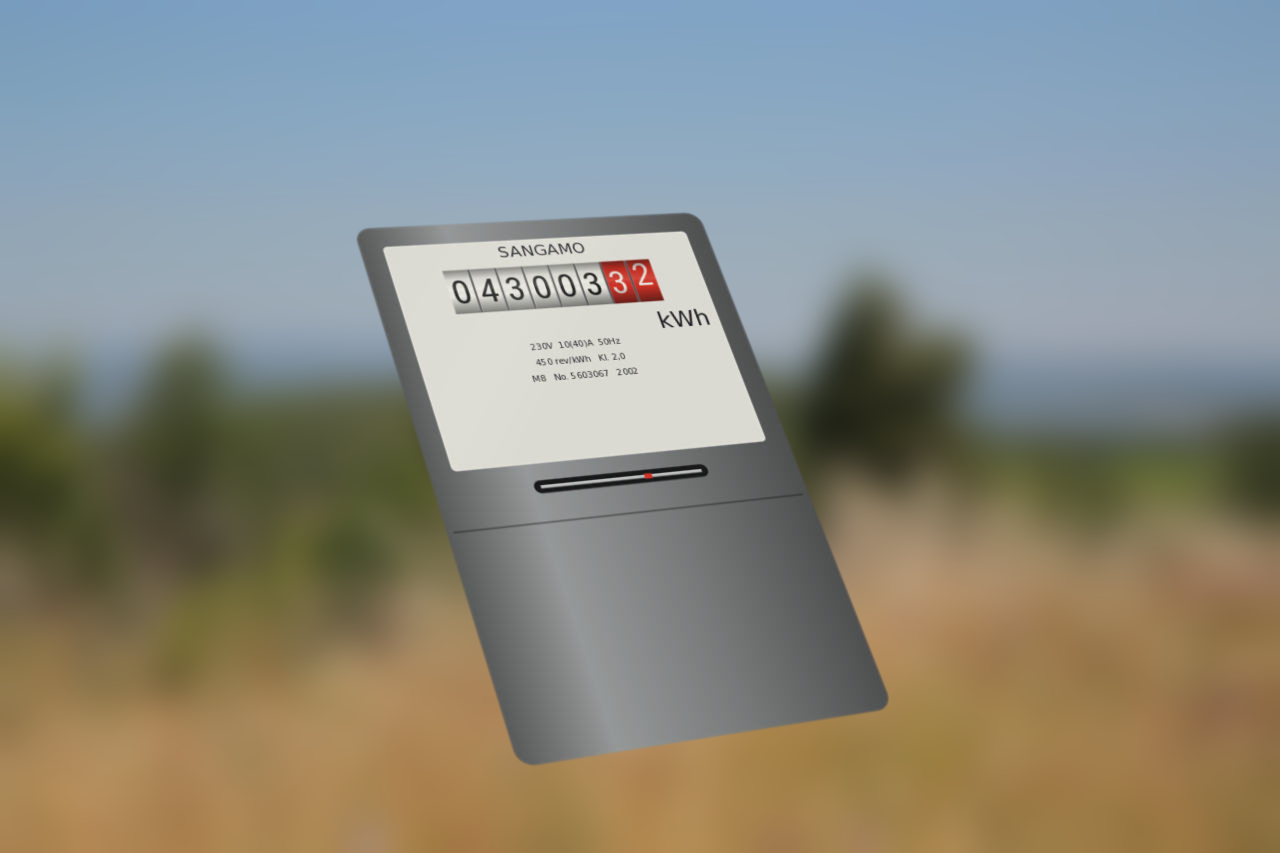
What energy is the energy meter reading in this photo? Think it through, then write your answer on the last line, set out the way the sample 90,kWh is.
43003.32,kWh
